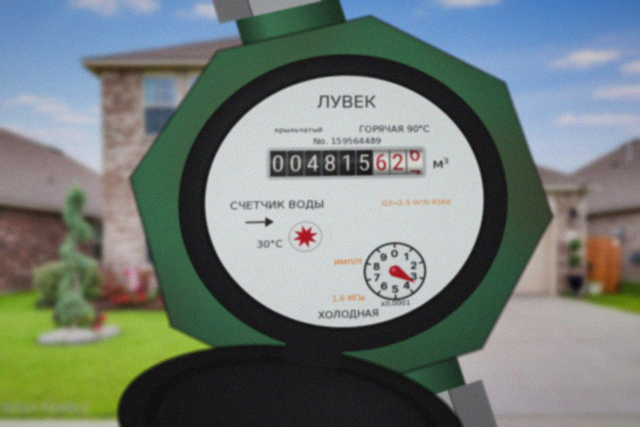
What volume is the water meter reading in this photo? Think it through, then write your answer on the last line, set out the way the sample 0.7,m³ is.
4815.6263,m³
